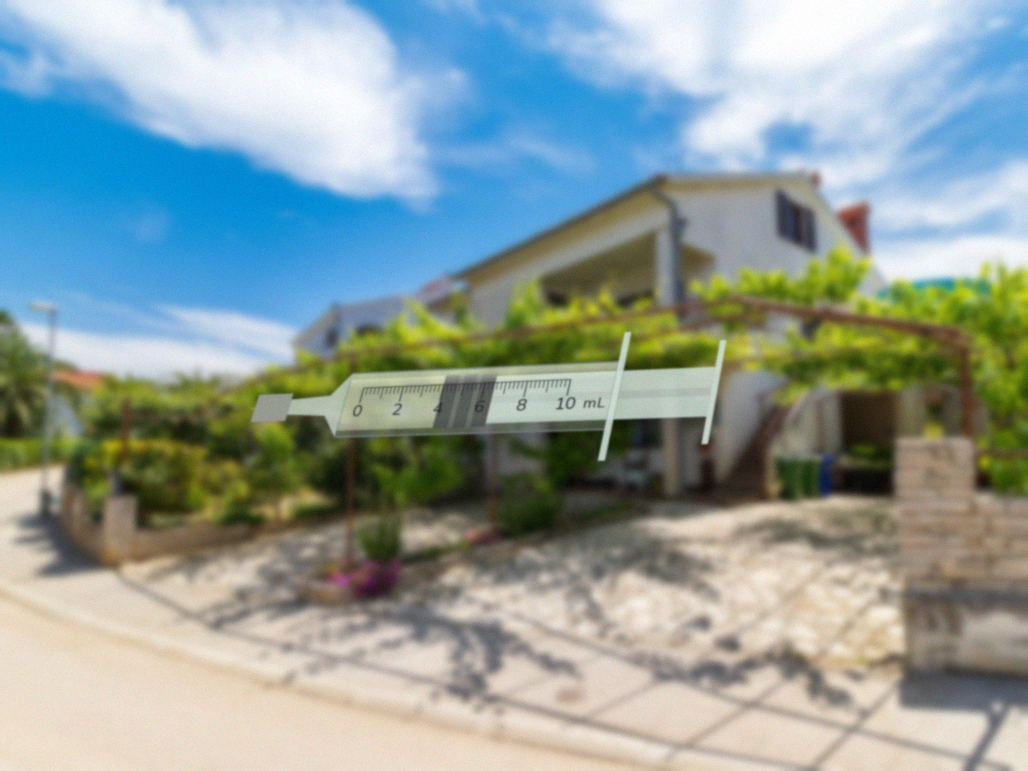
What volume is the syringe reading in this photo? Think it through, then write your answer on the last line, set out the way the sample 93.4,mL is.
4,mL
